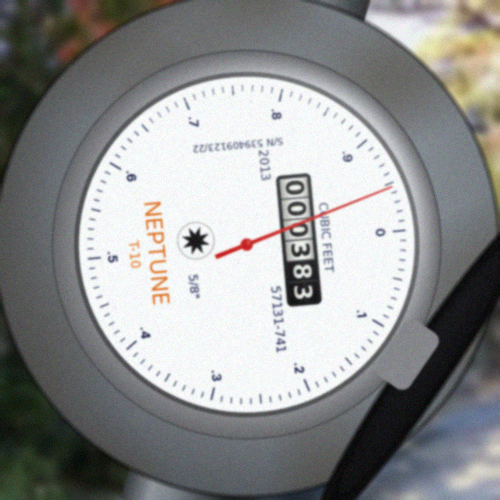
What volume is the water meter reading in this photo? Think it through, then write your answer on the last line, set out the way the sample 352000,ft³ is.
382.95,ft³
